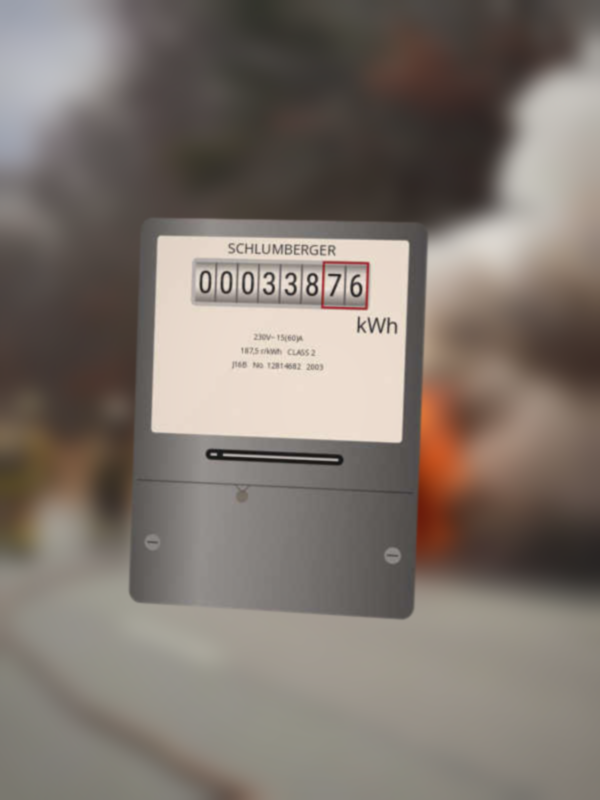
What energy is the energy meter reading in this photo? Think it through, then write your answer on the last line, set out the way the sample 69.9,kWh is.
338.76,kWh
